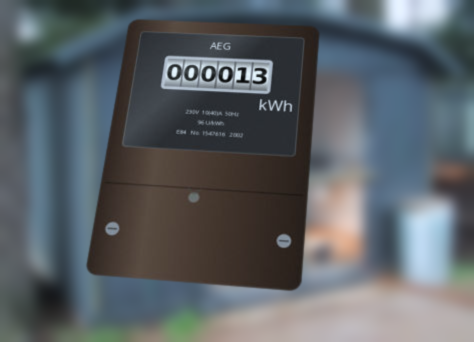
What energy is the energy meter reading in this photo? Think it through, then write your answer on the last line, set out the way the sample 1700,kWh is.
13,kWh
